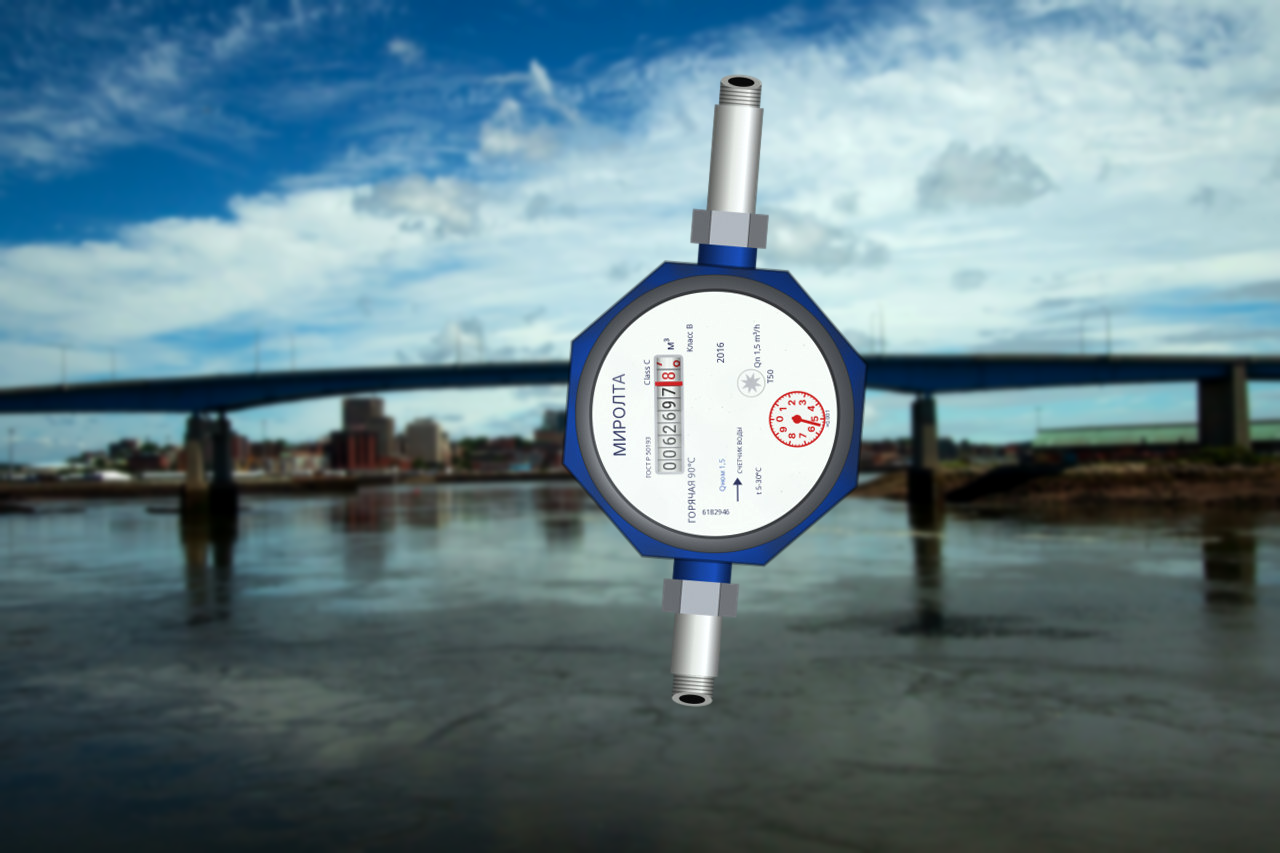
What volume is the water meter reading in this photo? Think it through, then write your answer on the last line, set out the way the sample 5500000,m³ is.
62697.875,m³
